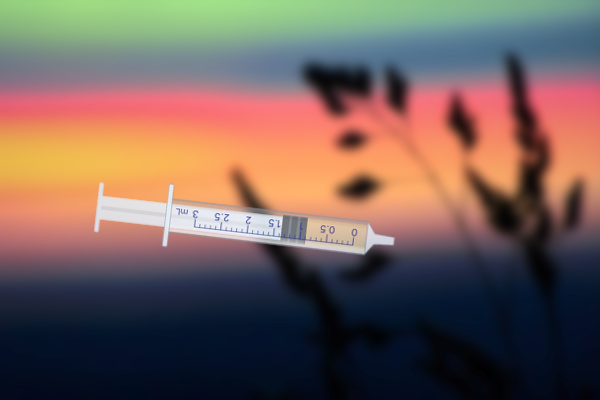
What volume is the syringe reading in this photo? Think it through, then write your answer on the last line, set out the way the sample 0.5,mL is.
0.9,mL
